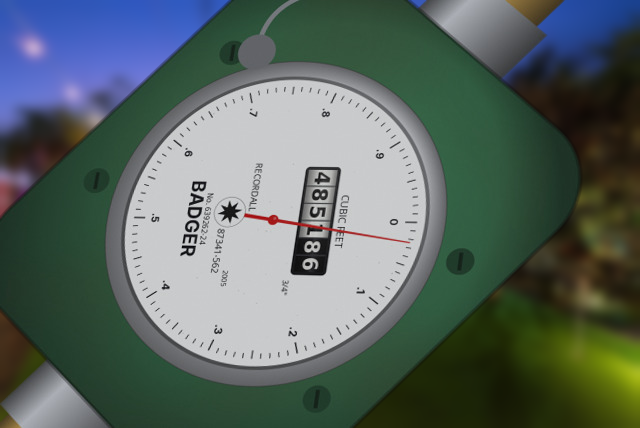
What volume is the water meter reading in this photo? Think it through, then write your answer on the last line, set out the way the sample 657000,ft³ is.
485186.02,ft³
